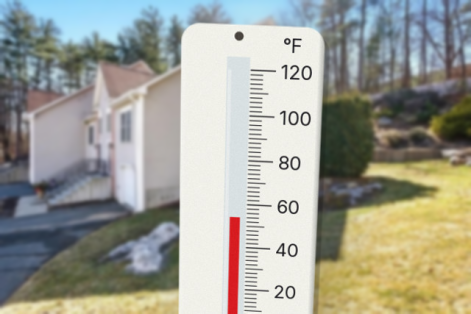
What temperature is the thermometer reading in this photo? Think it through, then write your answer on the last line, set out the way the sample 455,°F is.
54,°F
